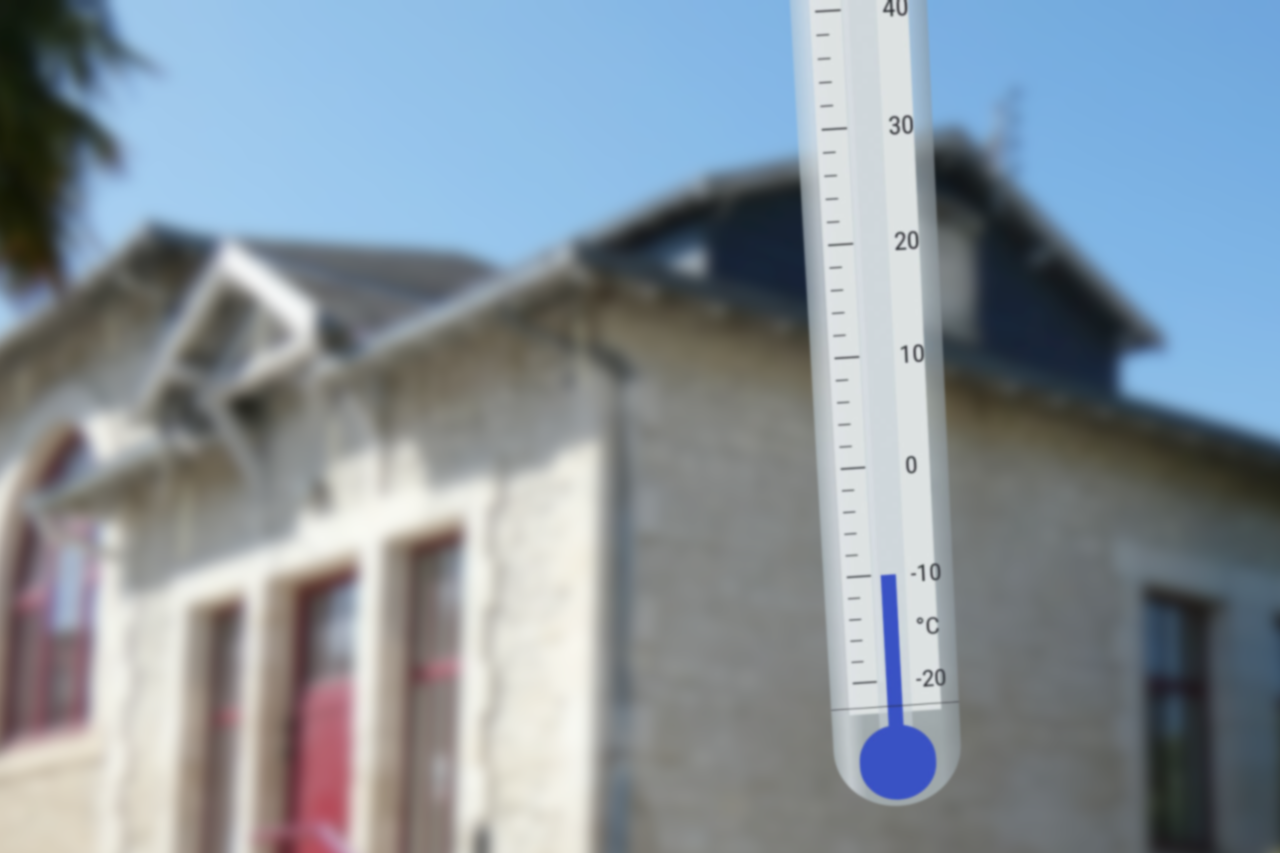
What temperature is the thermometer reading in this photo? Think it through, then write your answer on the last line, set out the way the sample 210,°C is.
-10,°C
